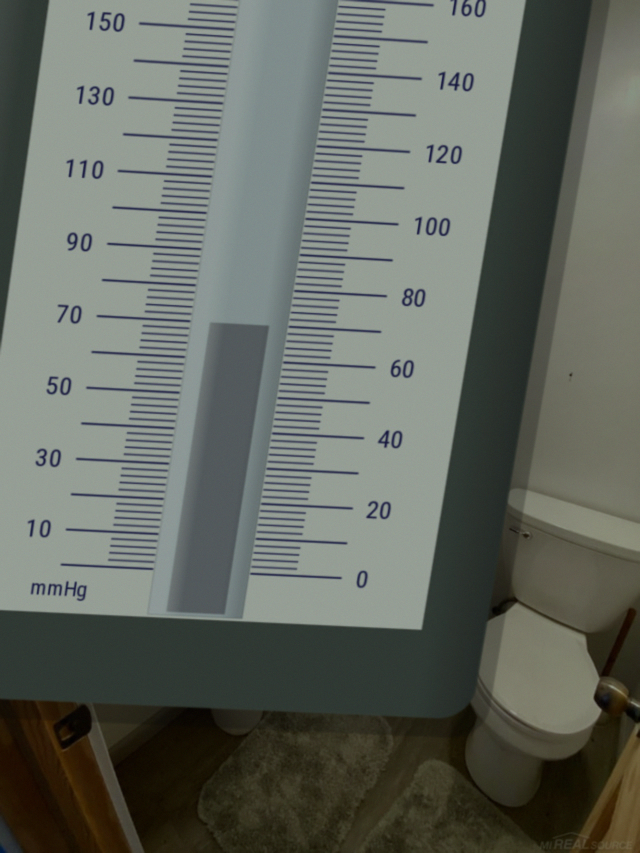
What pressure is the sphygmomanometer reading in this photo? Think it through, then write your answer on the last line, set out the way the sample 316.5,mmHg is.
70,mmHg
